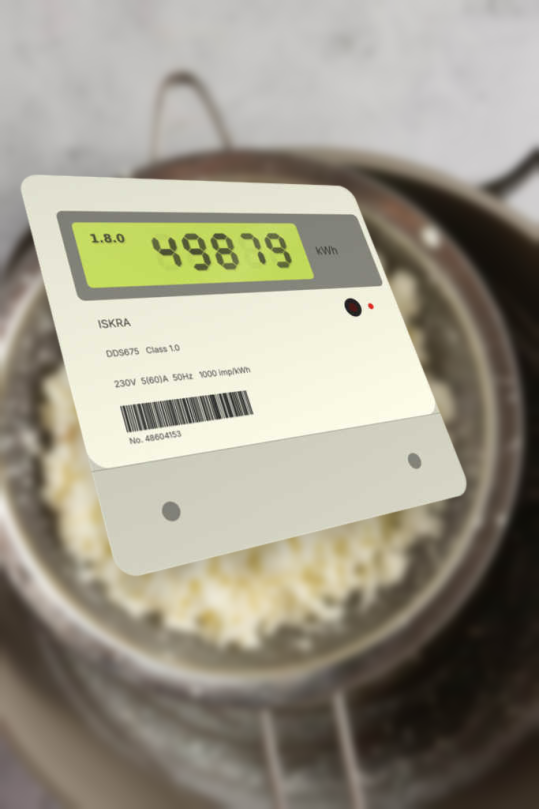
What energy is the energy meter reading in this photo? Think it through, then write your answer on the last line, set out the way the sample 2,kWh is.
49879,kWh
